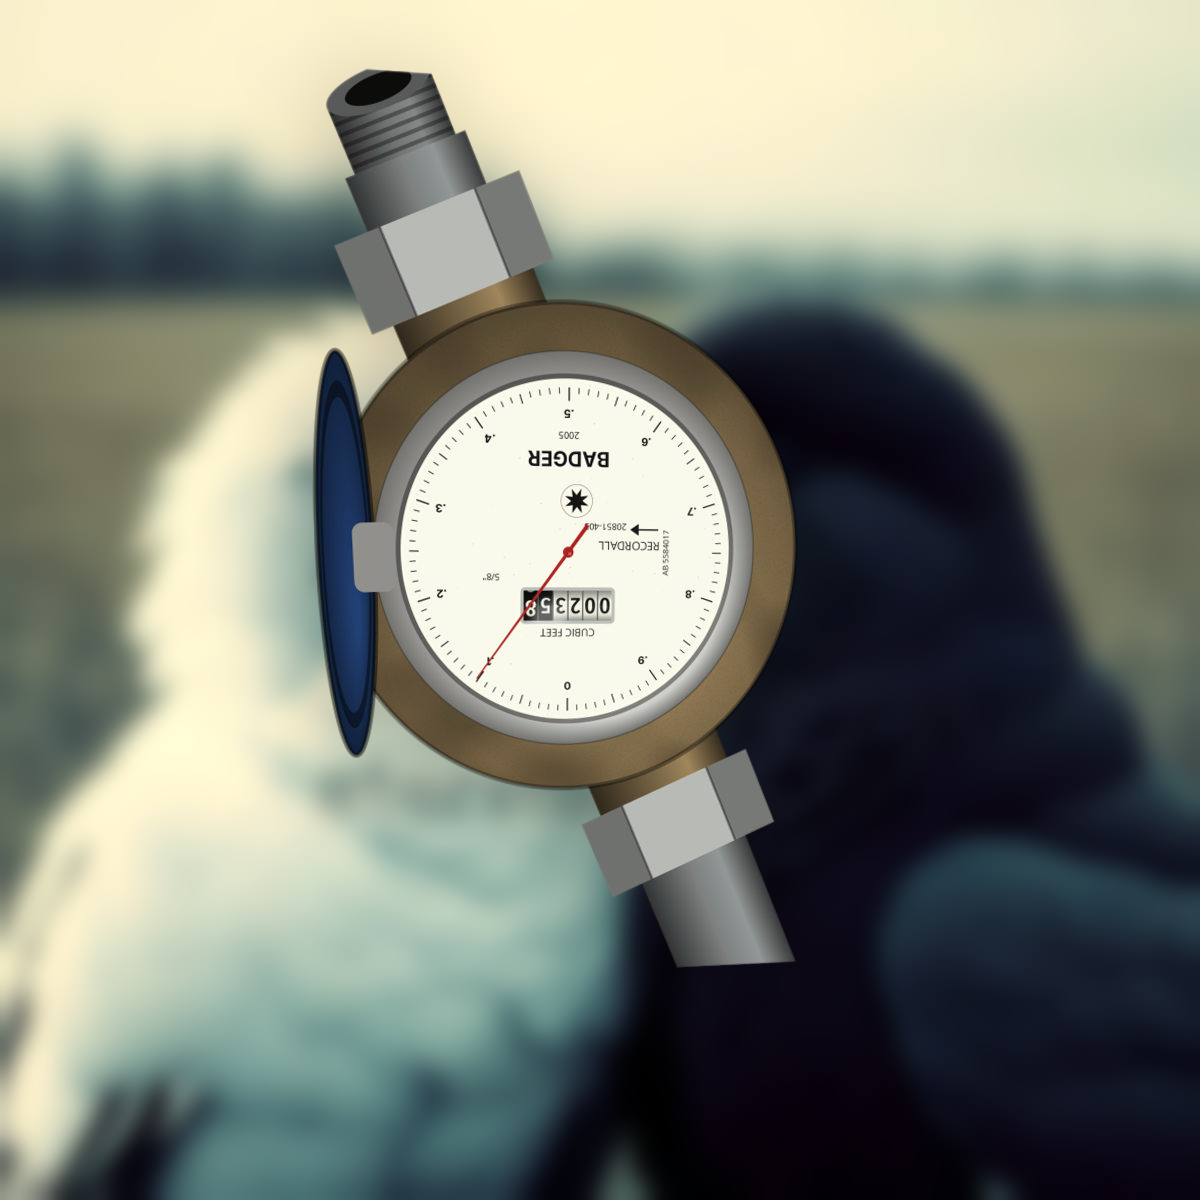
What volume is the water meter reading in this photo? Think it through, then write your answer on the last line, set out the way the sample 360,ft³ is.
2358.10,ft³
